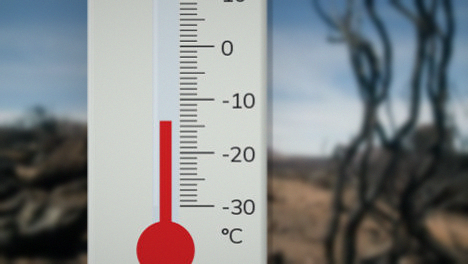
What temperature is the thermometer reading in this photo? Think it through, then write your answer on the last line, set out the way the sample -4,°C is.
-14,°C
